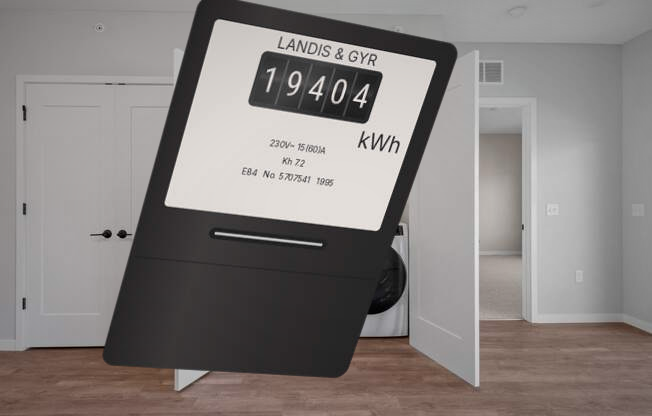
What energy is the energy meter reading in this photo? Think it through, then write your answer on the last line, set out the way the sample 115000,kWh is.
19404,kWh
